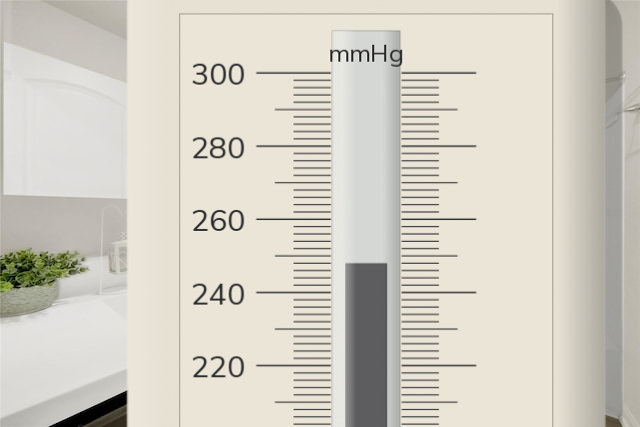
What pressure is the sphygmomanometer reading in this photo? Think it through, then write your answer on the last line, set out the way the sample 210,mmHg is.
248,mmHg
